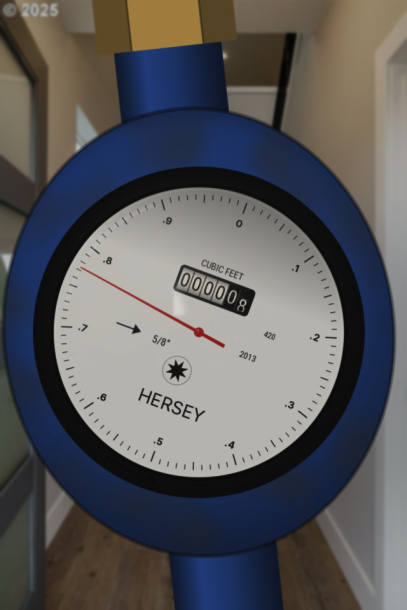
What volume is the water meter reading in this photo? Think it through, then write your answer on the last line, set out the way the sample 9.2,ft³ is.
7.77,ft³
